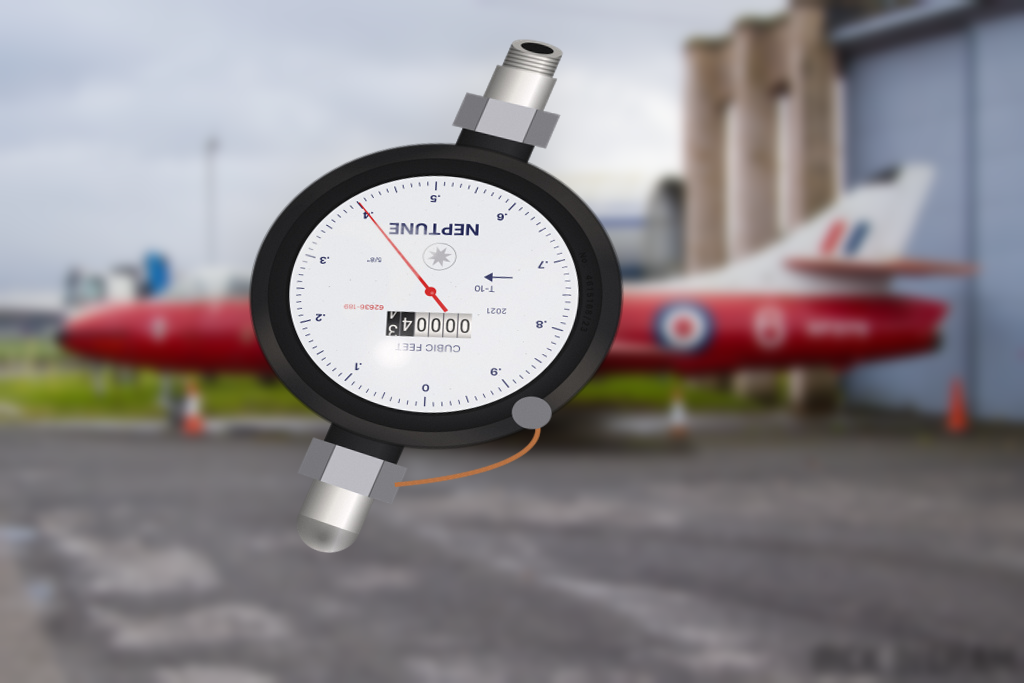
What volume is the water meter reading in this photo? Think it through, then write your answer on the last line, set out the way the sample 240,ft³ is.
43.40,ft³
